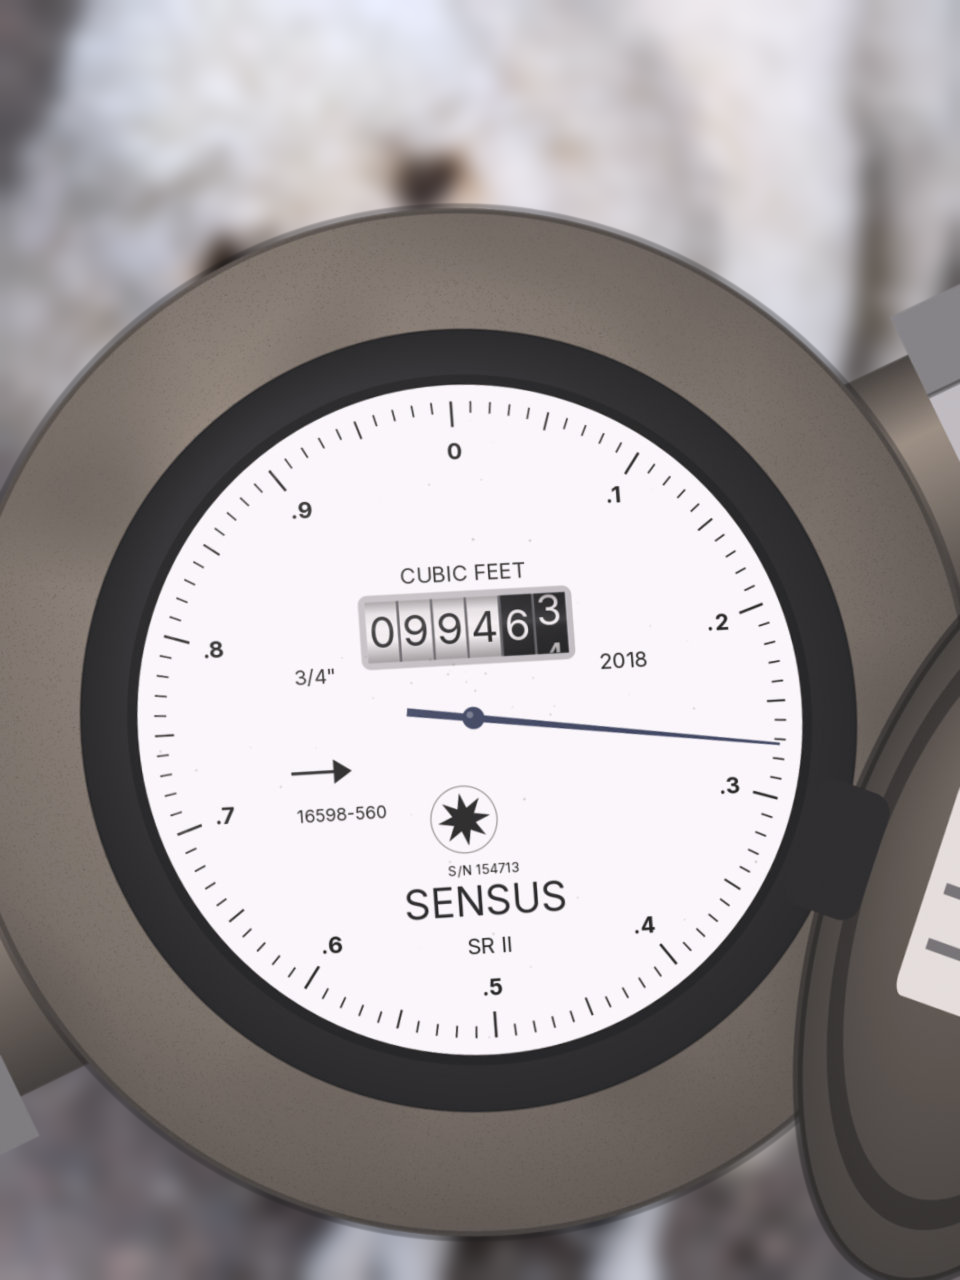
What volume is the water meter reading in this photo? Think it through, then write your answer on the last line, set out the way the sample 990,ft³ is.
99463.27,ft³
